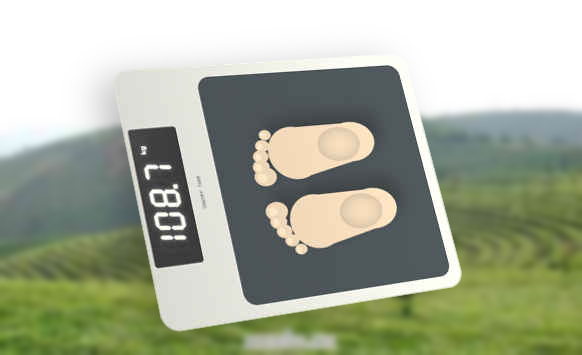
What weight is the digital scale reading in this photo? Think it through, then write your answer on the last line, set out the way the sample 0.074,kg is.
108.7,kg
